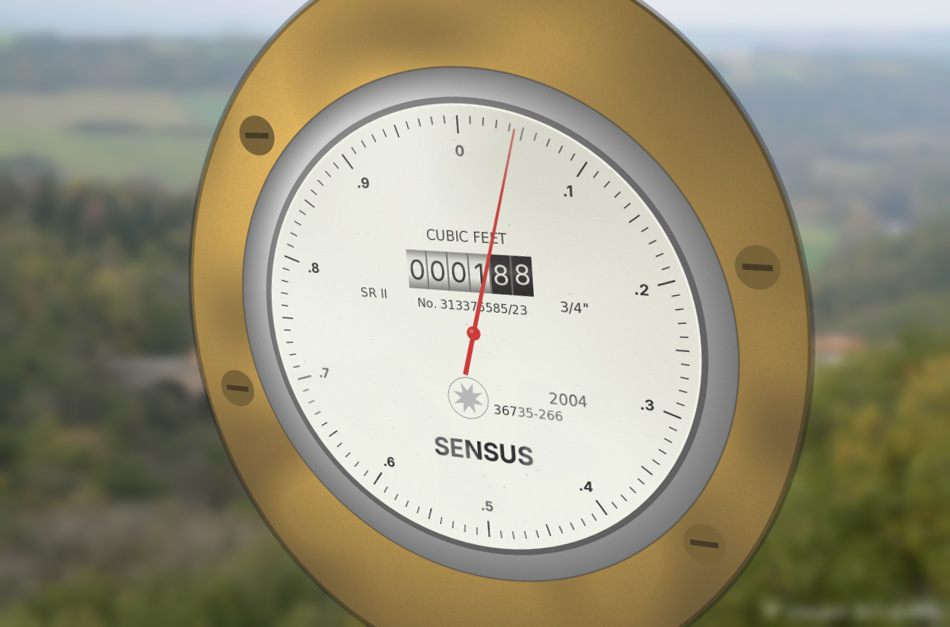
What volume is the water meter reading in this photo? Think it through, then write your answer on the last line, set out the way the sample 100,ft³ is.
188.04,ft³
